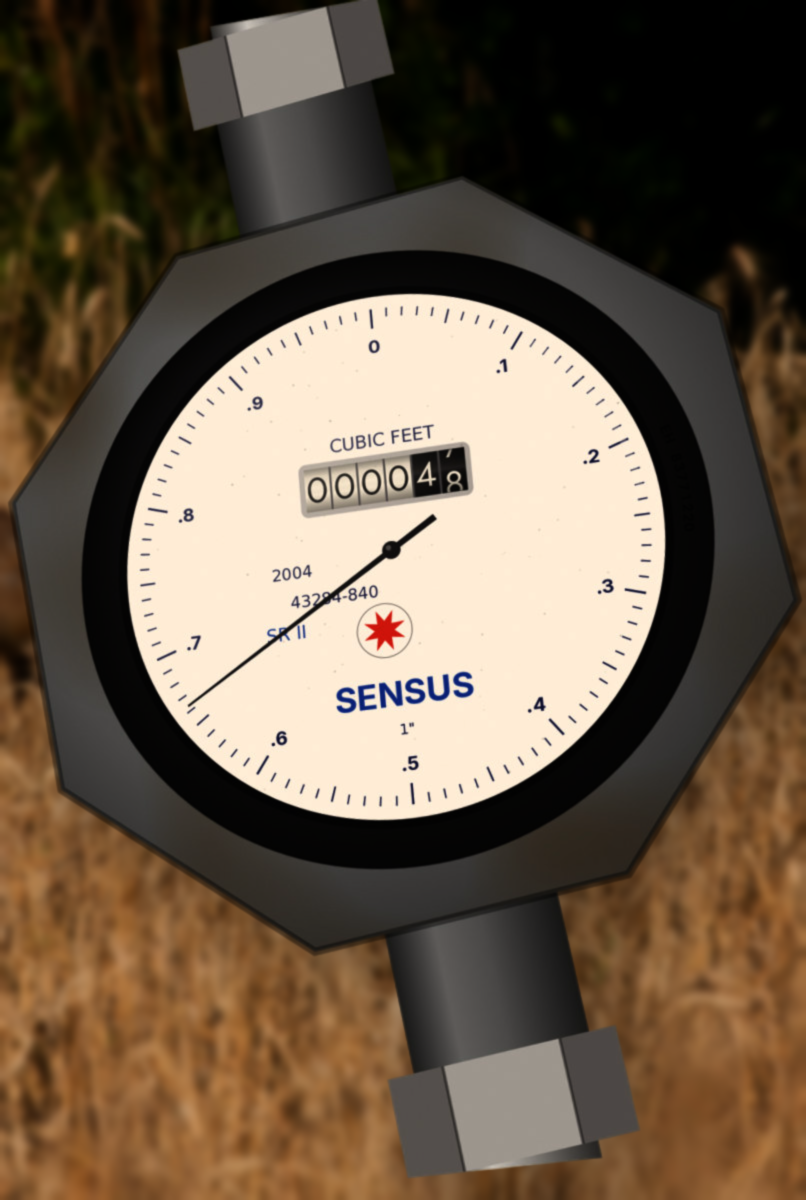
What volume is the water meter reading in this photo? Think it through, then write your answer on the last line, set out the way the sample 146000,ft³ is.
47.66,ft³
